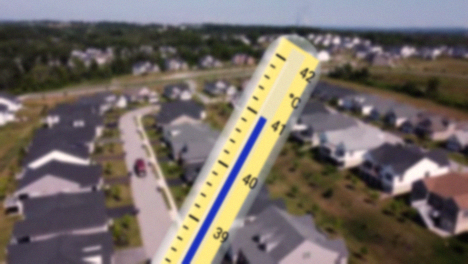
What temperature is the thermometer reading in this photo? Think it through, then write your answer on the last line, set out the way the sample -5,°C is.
41,°C
